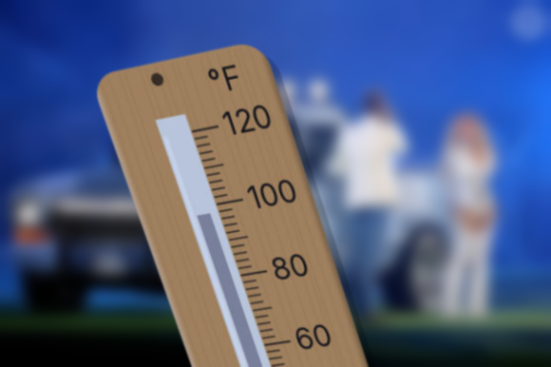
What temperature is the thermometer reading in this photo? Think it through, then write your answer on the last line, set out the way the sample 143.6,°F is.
98,°F
